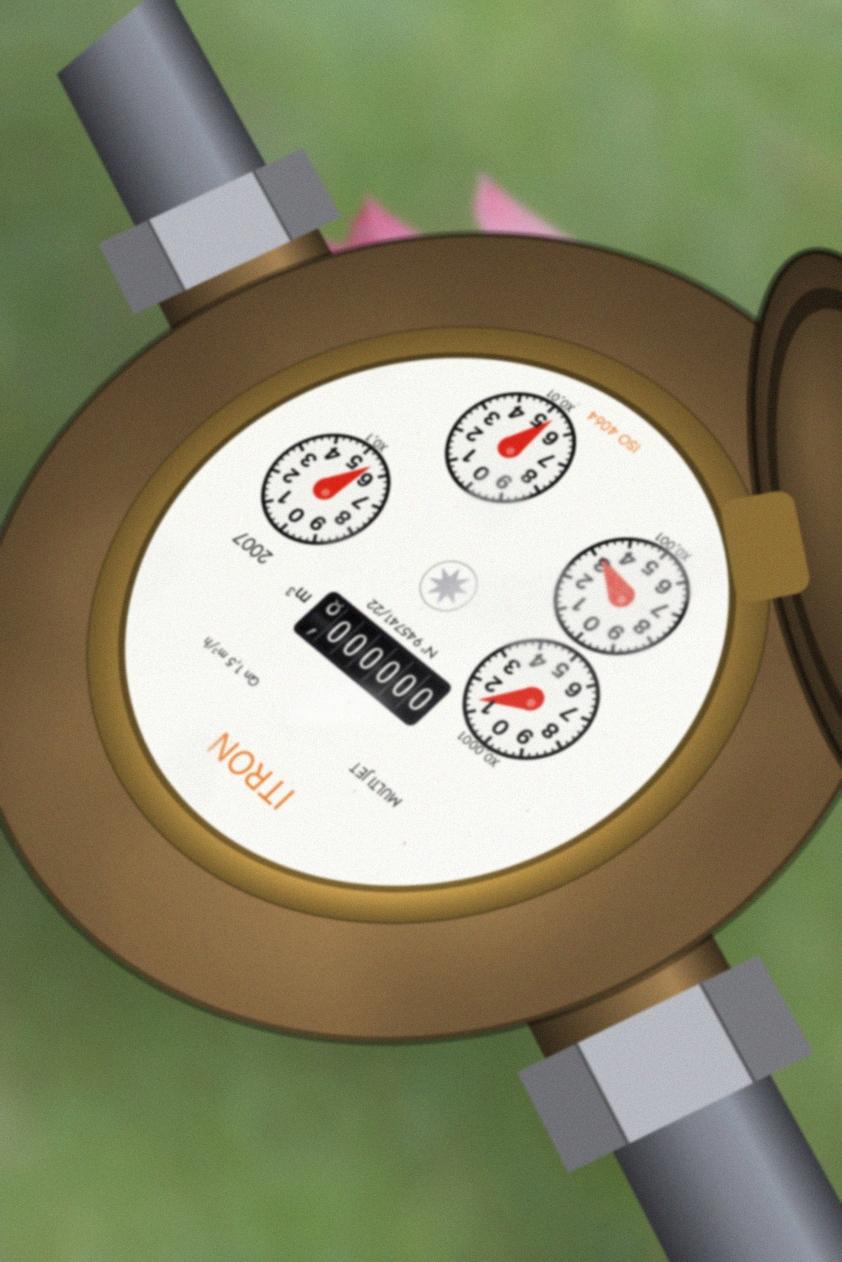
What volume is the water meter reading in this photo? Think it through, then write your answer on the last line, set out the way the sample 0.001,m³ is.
7.5531,m³
